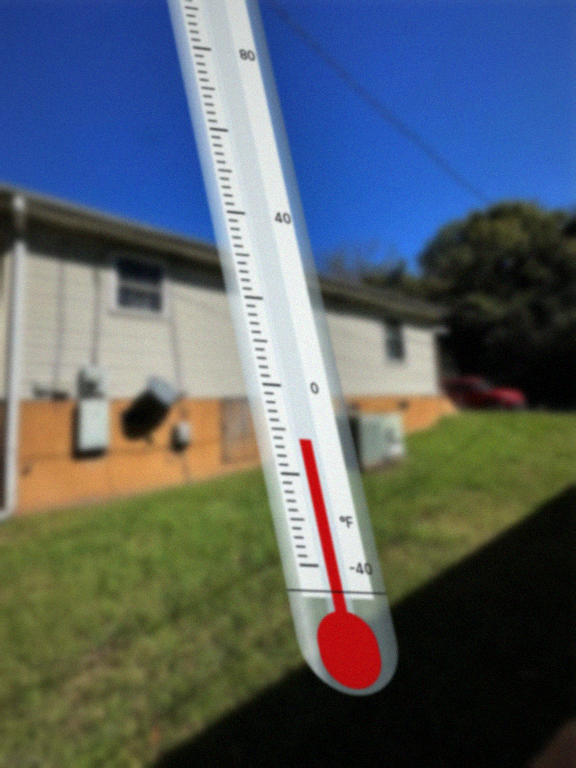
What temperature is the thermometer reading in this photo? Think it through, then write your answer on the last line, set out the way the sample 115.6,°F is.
-12,°F
